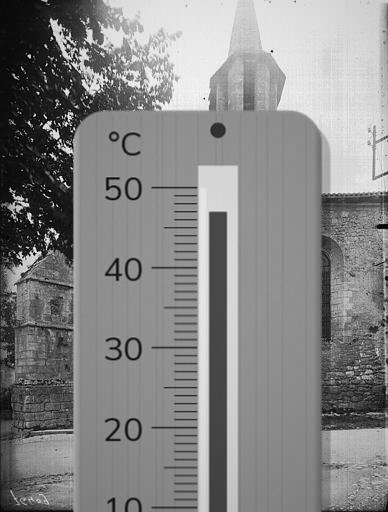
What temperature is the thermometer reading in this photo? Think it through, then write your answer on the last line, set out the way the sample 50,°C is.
47,°C
